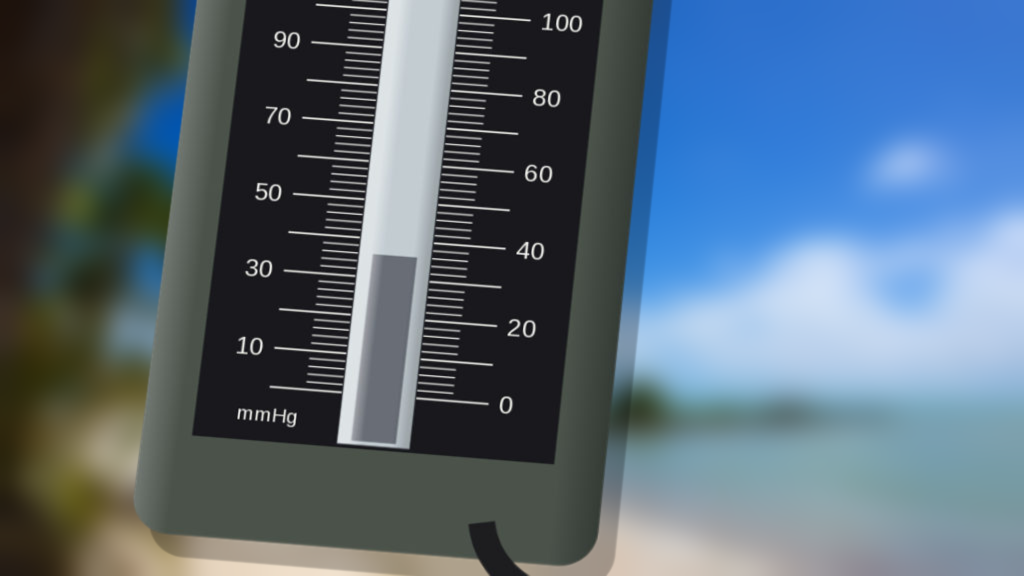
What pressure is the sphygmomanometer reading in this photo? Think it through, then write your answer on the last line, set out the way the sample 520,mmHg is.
36,mmHg
